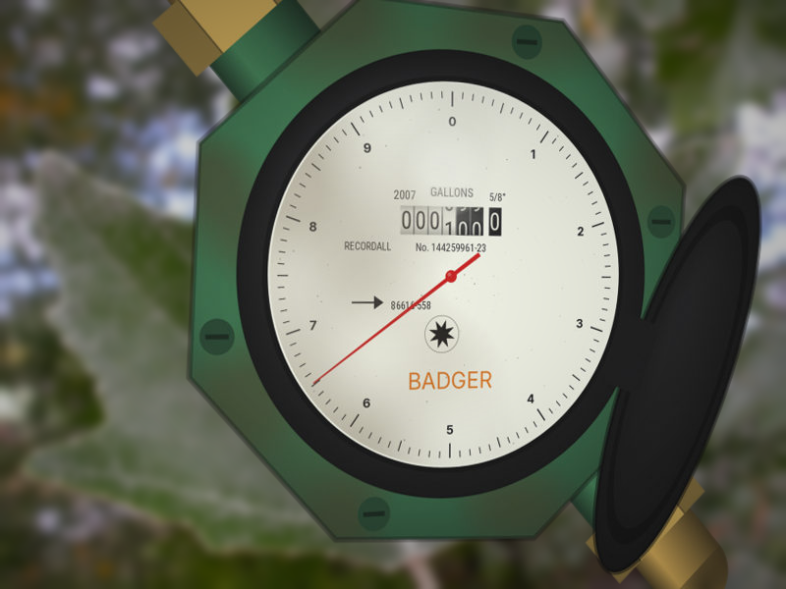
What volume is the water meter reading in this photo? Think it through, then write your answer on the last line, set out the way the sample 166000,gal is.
996.5,gal
